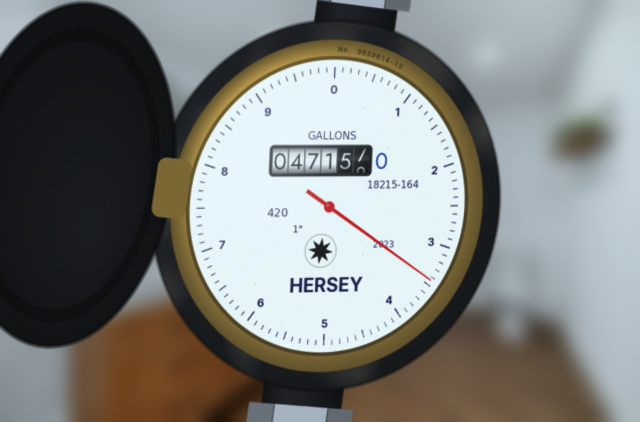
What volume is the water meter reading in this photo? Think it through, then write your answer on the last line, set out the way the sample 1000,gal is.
471573.4,gal
